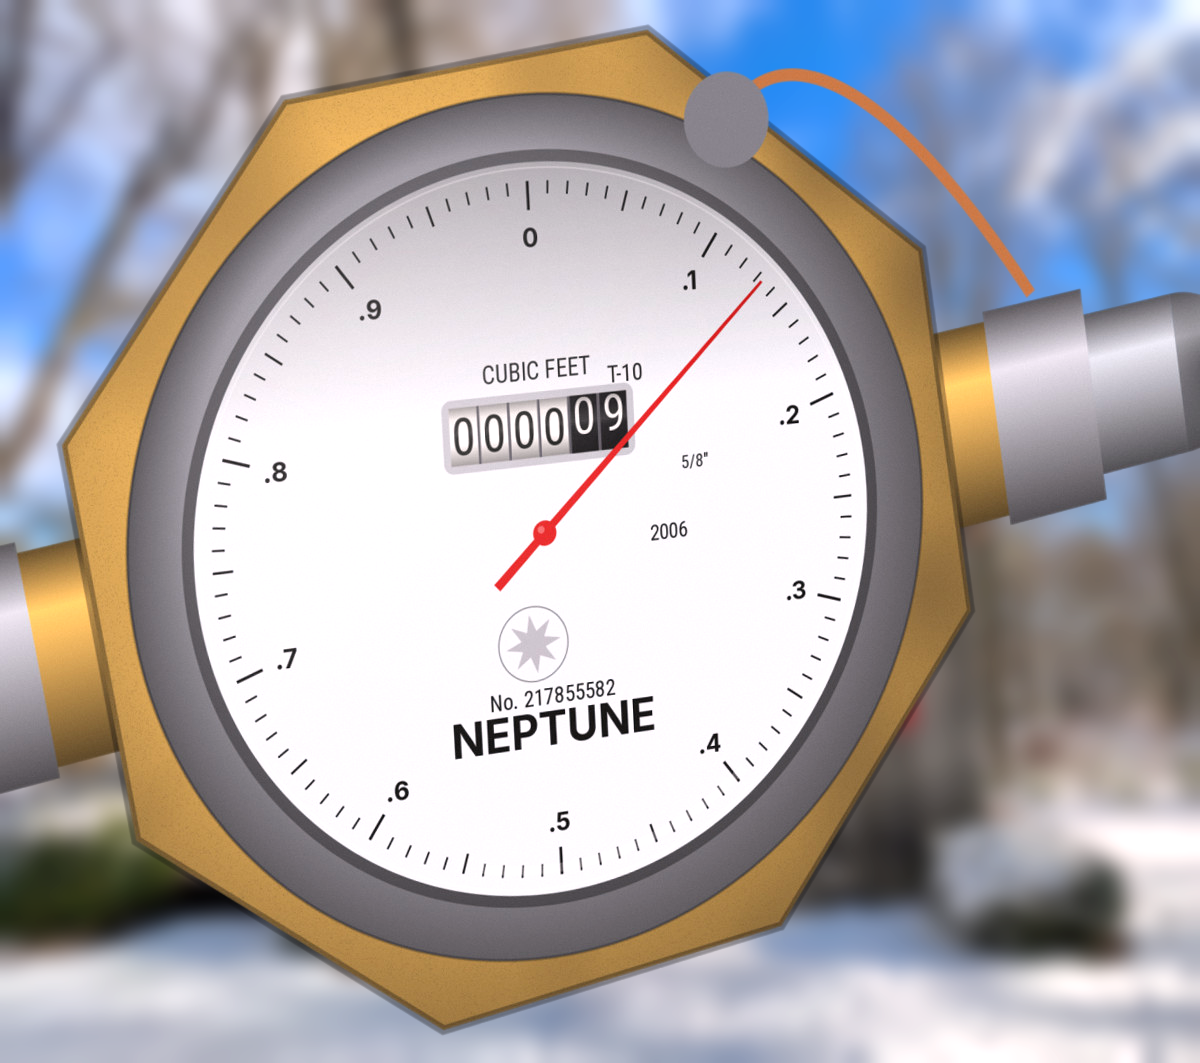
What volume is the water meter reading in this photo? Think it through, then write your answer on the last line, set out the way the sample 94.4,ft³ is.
9.13,ft³
